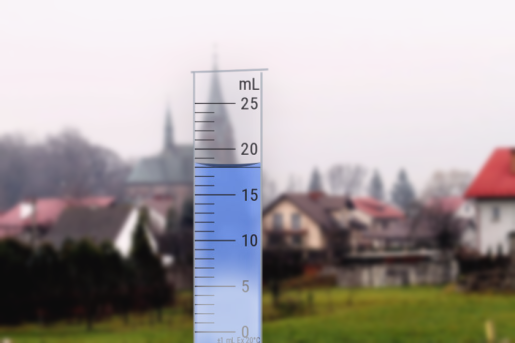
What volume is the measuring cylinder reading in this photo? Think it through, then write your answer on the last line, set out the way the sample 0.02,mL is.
18,mL
